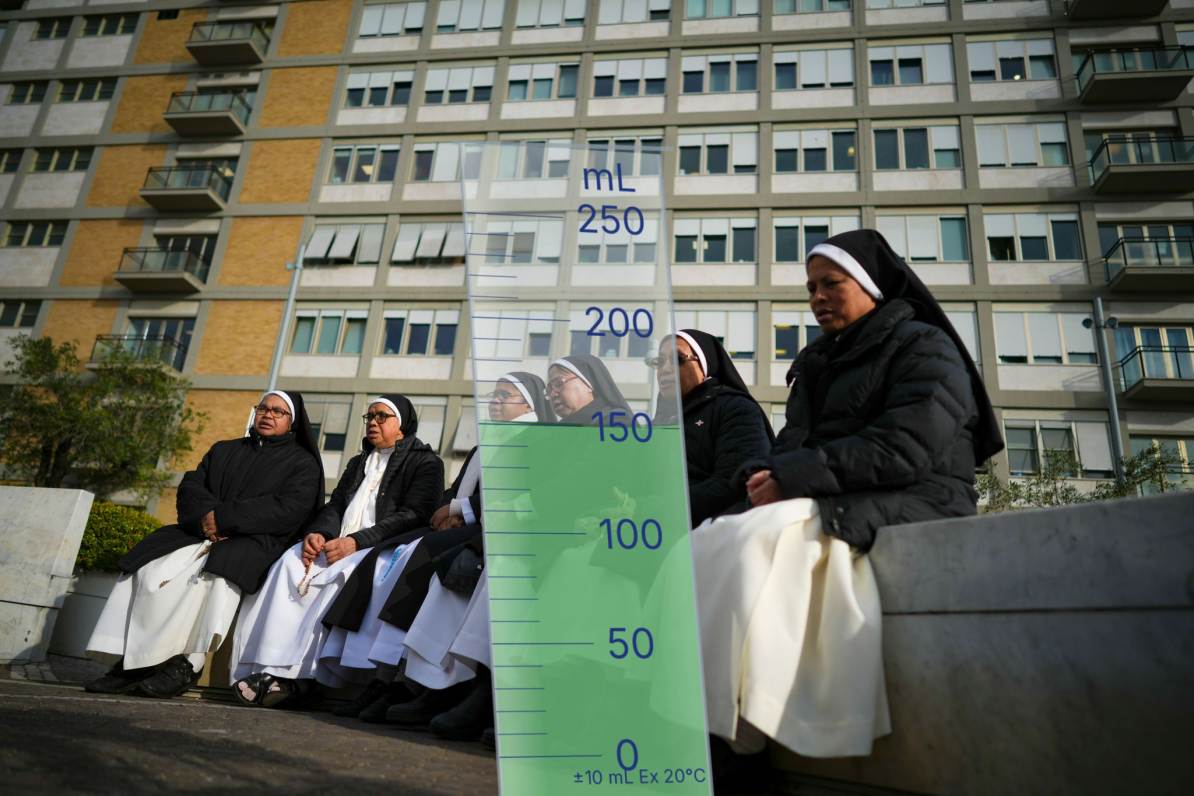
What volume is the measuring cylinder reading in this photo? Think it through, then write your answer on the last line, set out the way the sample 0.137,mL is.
150,mL
